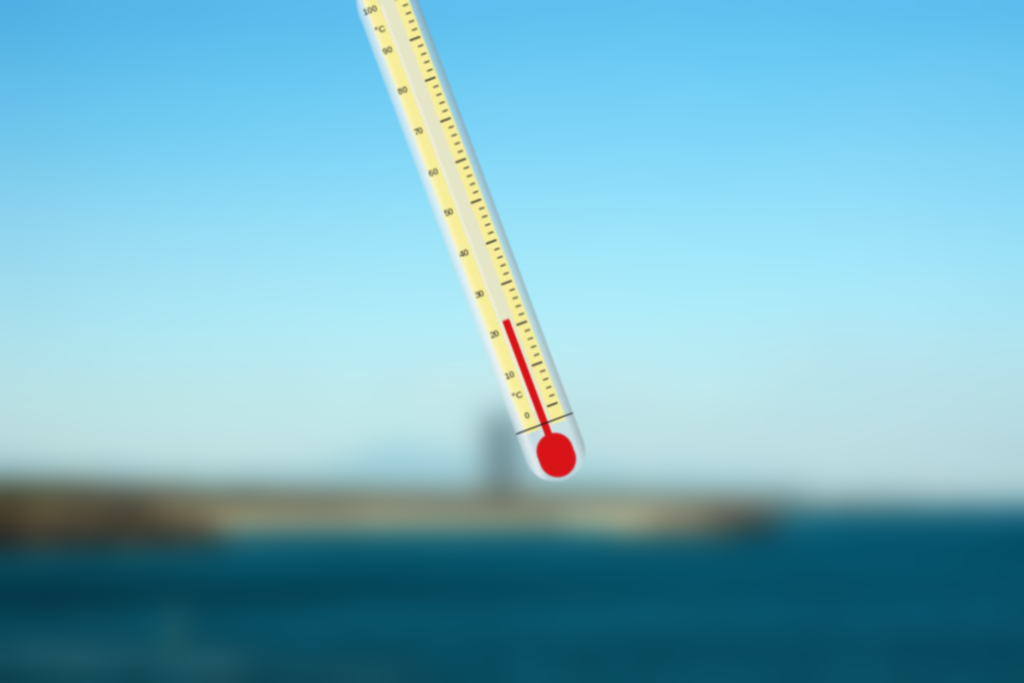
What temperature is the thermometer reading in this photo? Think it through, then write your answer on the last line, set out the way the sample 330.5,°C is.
22,°C
